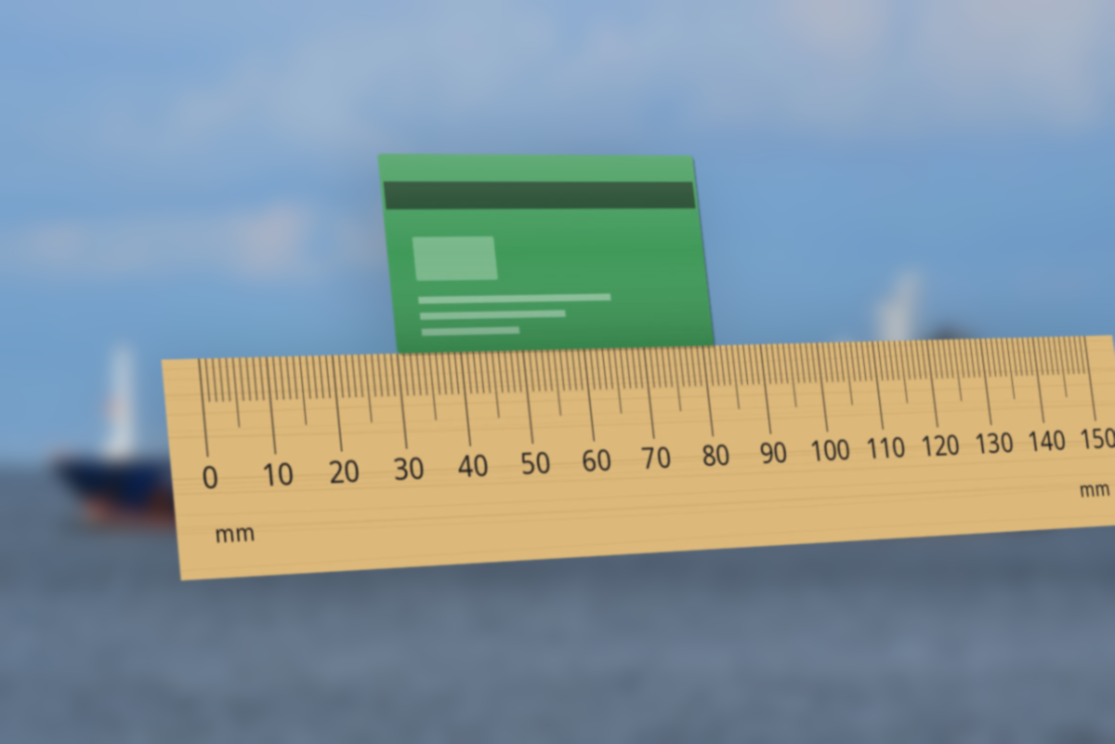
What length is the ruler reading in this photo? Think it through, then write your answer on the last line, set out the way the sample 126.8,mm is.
52,mm
